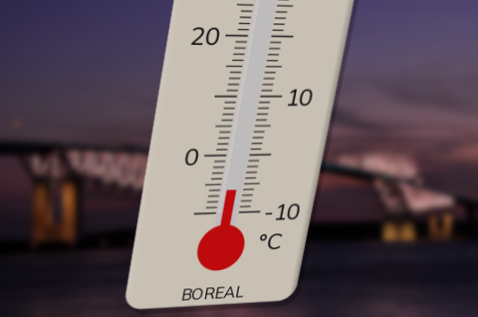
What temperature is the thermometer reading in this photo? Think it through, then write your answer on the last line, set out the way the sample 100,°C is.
-6,°C
